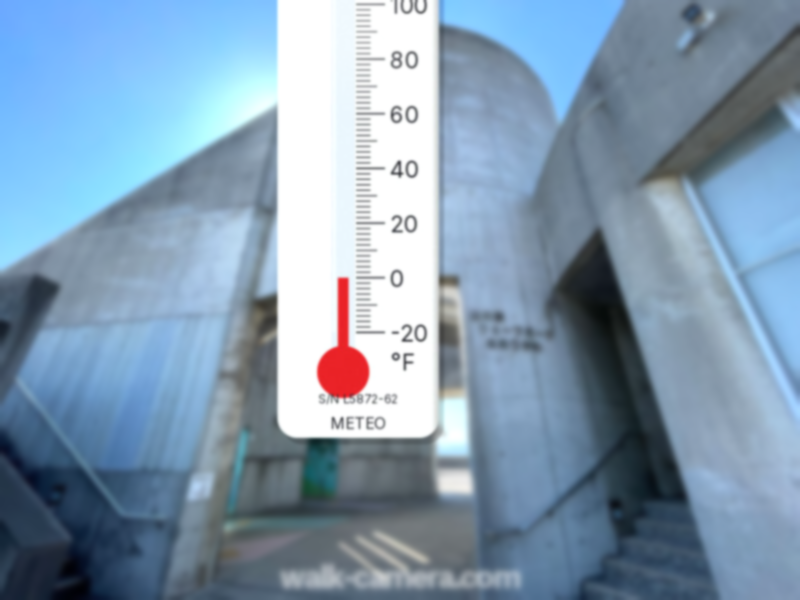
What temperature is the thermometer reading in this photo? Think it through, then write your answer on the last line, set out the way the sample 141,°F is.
0,°F
